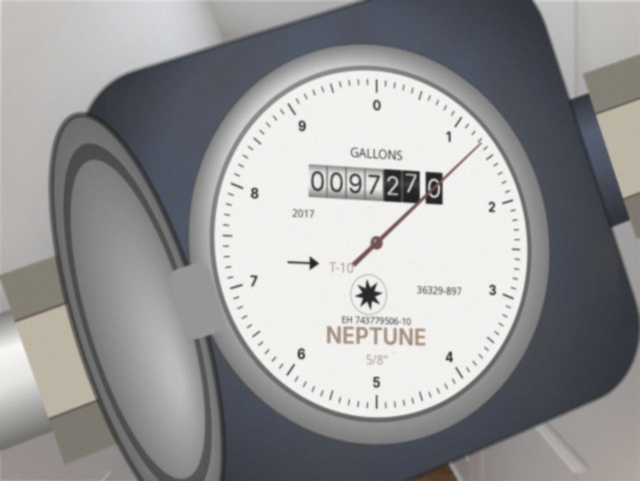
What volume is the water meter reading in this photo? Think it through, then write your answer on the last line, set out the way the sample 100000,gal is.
97271.3,gal
